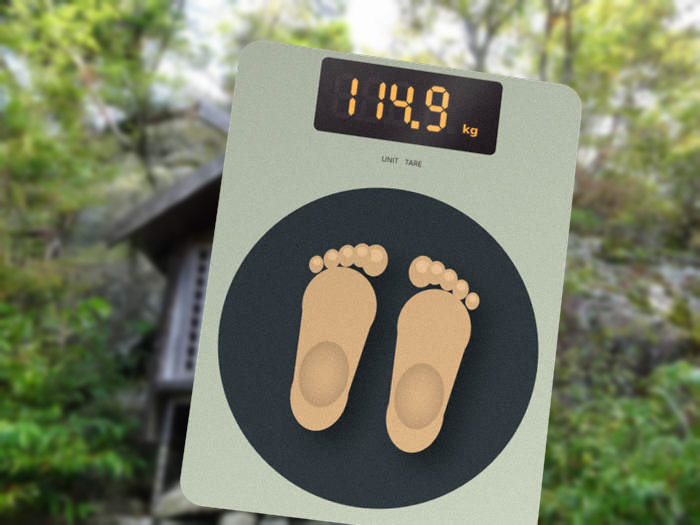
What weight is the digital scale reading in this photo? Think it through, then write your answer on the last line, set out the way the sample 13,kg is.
114.9,kg
